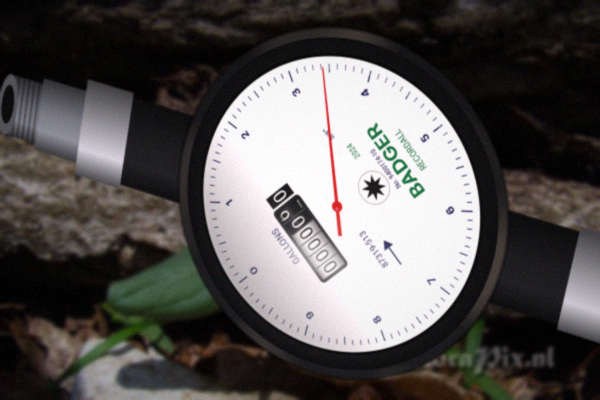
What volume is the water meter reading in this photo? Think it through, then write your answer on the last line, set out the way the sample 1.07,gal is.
63.4,gal
